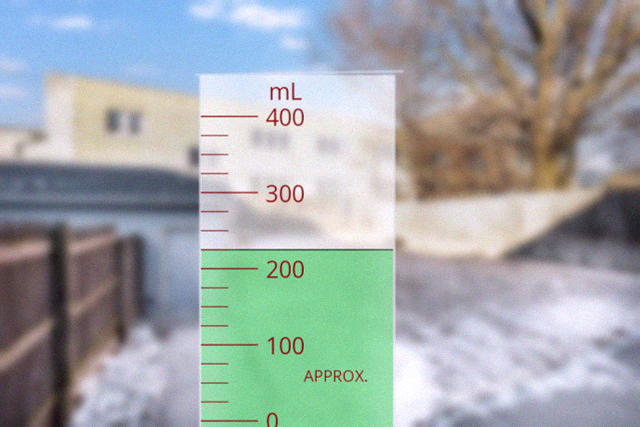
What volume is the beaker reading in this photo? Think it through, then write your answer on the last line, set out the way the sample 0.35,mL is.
225,mL
